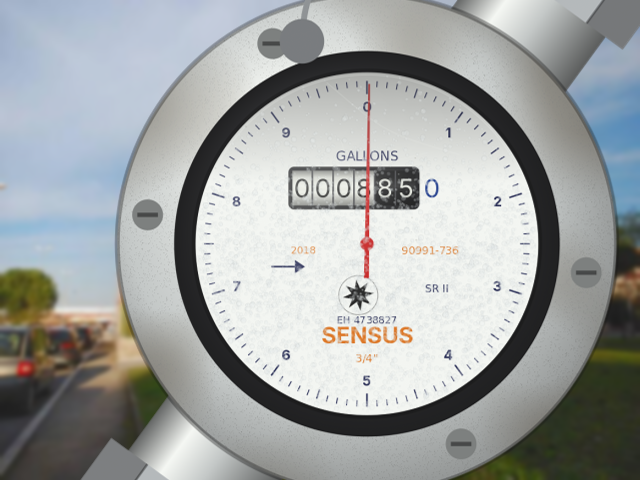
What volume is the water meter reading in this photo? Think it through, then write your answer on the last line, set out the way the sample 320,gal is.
8850.0,gal
